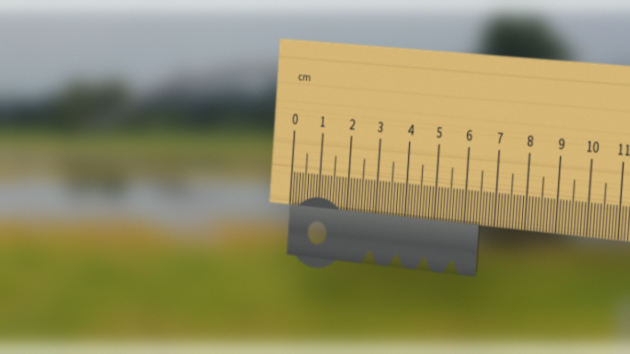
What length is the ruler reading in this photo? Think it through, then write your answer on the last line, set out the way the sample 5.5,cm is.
6.5,cm
